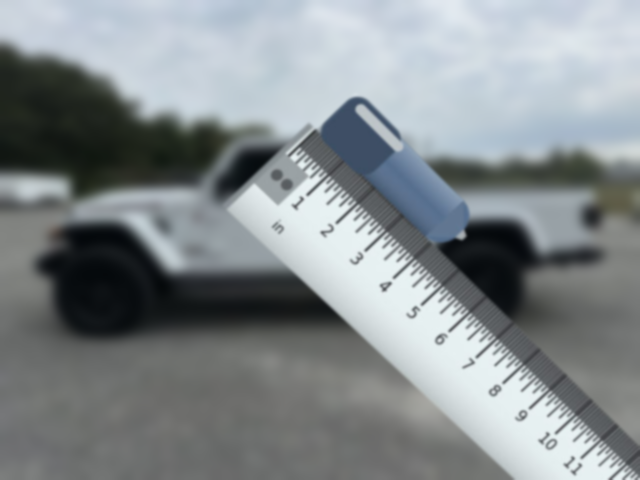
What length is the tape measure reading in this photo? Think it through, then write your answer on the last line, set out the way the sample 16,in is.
4.5,in
